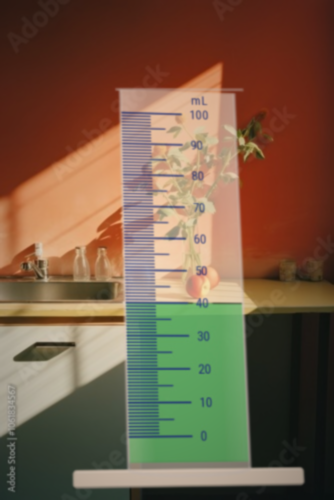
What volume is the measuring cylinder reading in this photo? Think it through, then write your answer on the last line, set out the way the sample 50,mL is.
40,mL
